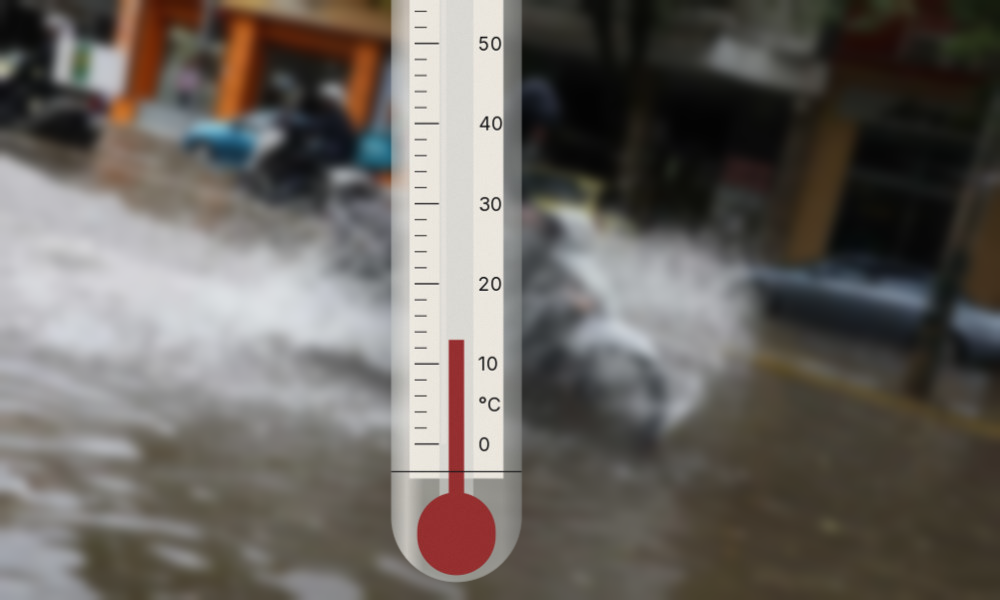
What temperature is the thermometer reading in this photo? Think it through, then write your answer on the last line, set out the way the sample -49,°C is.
13,°C
